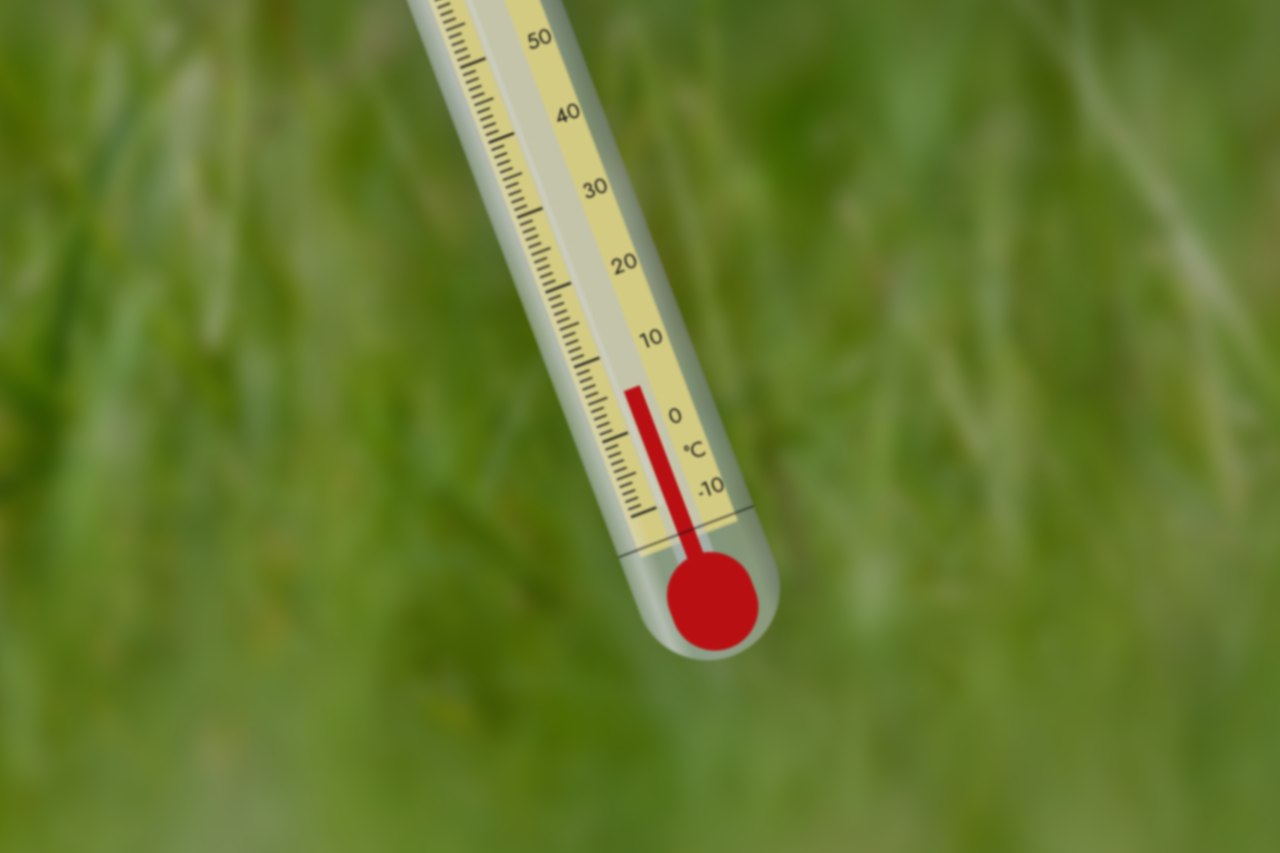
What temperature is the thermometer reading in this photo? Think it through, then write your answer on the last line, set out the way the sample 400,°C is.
5,°C
